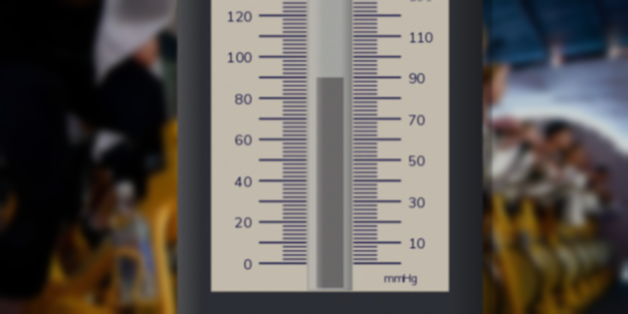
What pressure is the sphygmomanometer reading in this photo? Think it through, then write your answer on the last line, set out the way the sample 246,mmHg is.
90,mmHg
